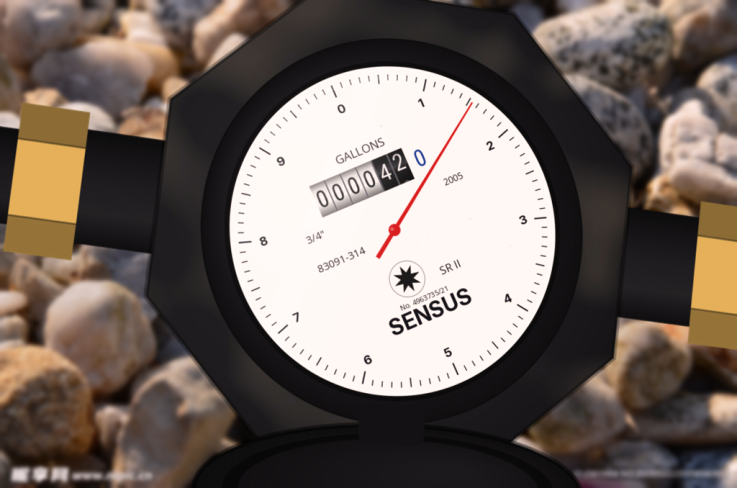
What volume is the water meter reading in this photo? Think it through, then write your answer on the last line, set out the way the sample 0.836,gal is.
421.5,gal
